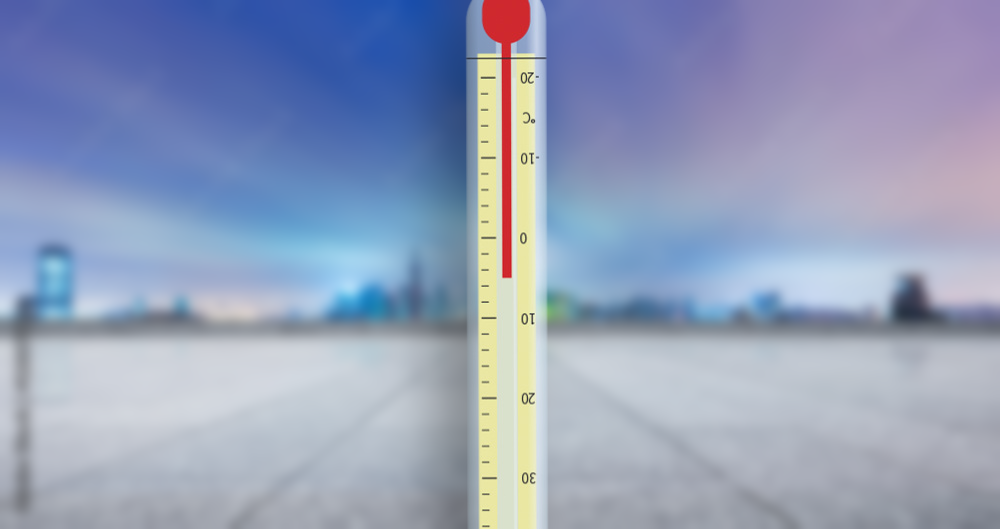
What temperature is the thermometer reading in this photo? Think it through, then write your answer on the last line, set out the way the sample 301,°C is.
5,°C
